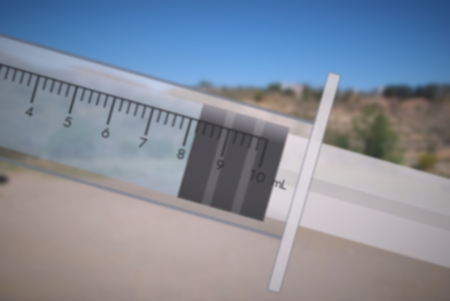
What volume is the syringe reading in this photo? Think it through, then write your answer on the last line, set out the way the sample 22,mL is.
8.2,mL
